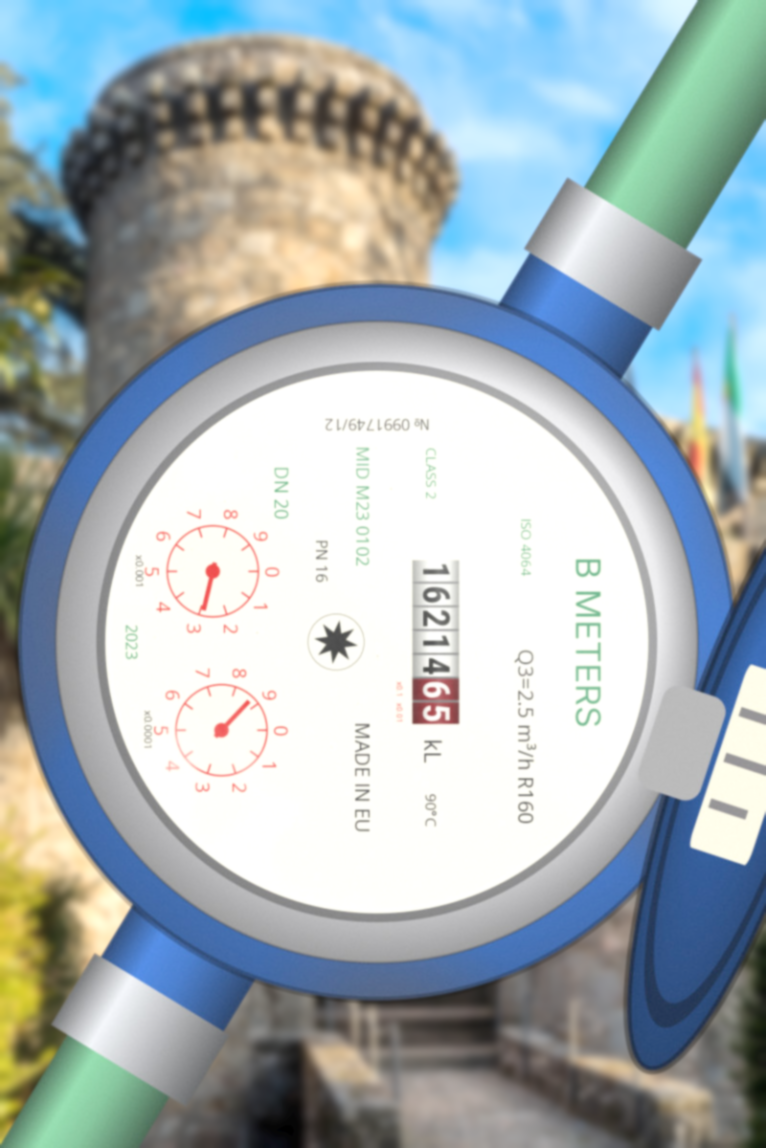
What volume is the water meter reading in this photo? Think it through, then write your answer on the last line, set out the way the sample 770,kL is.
16214.6528,kL
